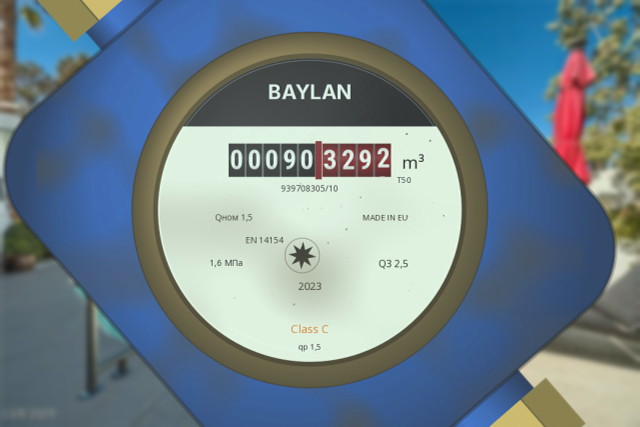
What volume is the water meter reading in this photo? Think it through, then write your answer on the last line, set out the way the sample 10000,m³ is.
90.3292,m³
